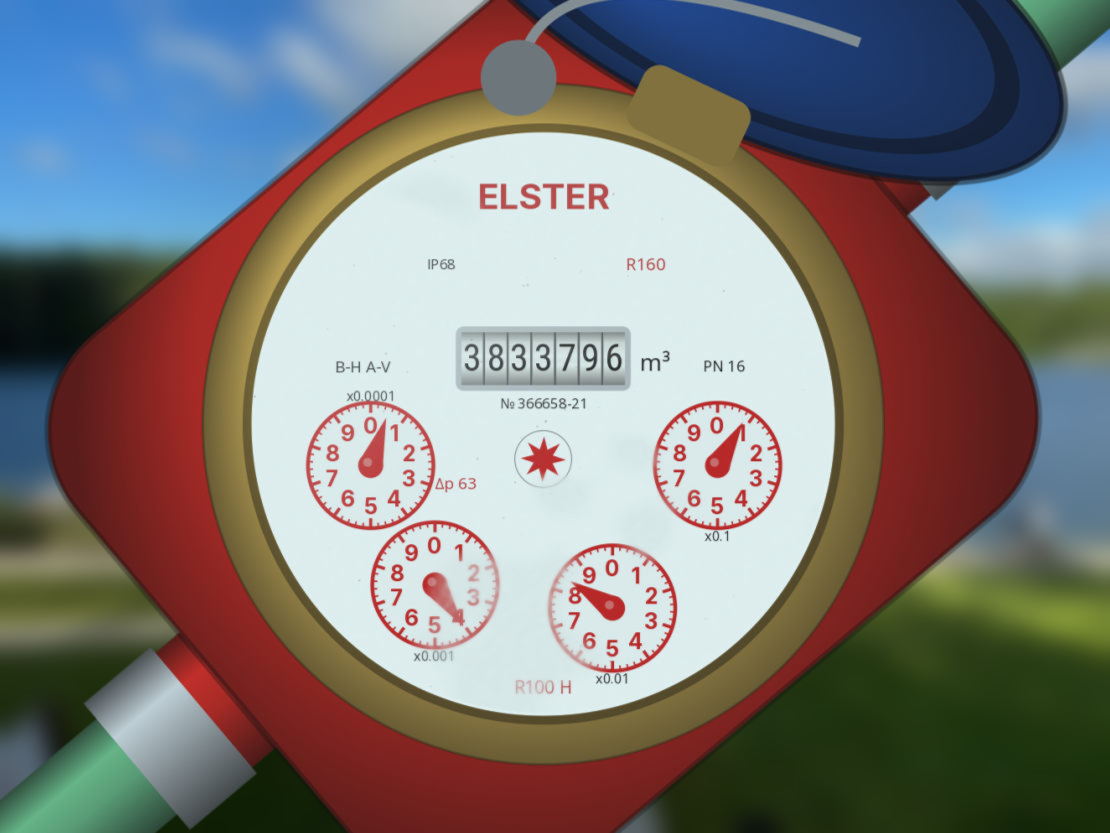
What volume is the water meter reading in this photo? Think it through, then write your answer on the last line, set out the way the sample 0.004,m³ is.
3833796.0840,m³
